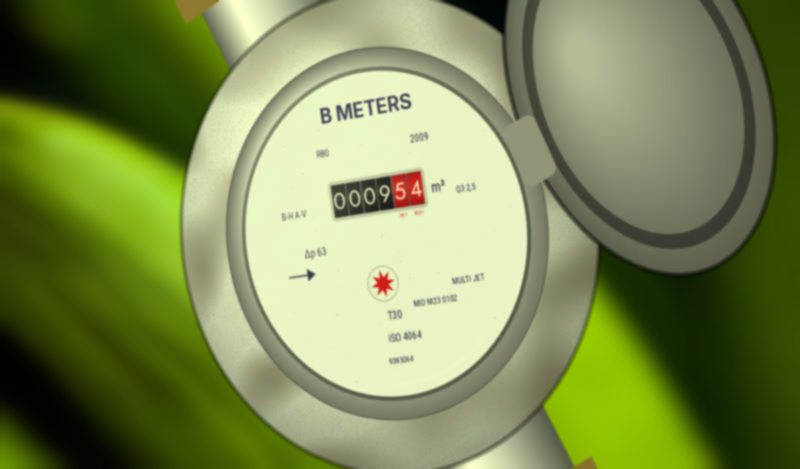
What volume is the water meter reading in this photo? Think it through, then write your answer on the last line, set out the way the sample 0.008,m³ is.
9.54,m³
